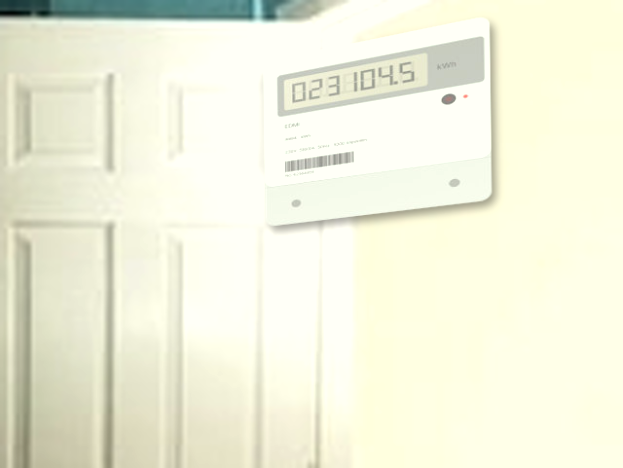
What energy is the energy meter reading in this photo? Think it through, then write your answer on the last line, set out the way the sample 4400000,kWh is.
23104.5,kWh
